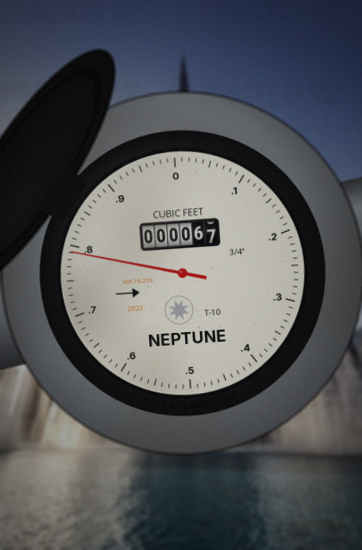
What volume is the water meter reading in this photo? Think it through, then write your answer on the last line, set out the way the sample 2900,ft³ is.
66.79,ft³
